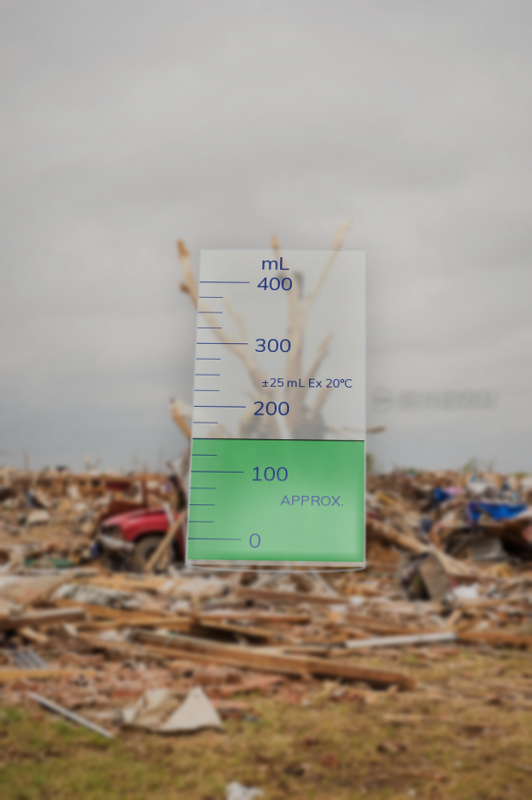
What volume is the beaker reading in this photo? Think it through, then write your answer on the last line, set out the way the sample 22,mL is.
150,mL
